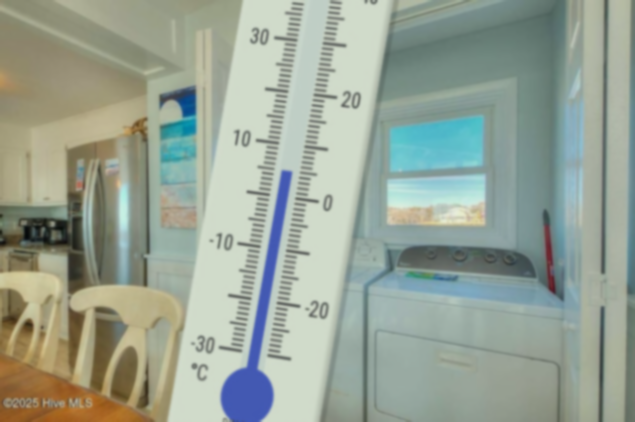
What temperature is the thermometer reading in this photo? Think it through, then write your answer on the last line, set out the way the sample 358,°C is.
5,°C
